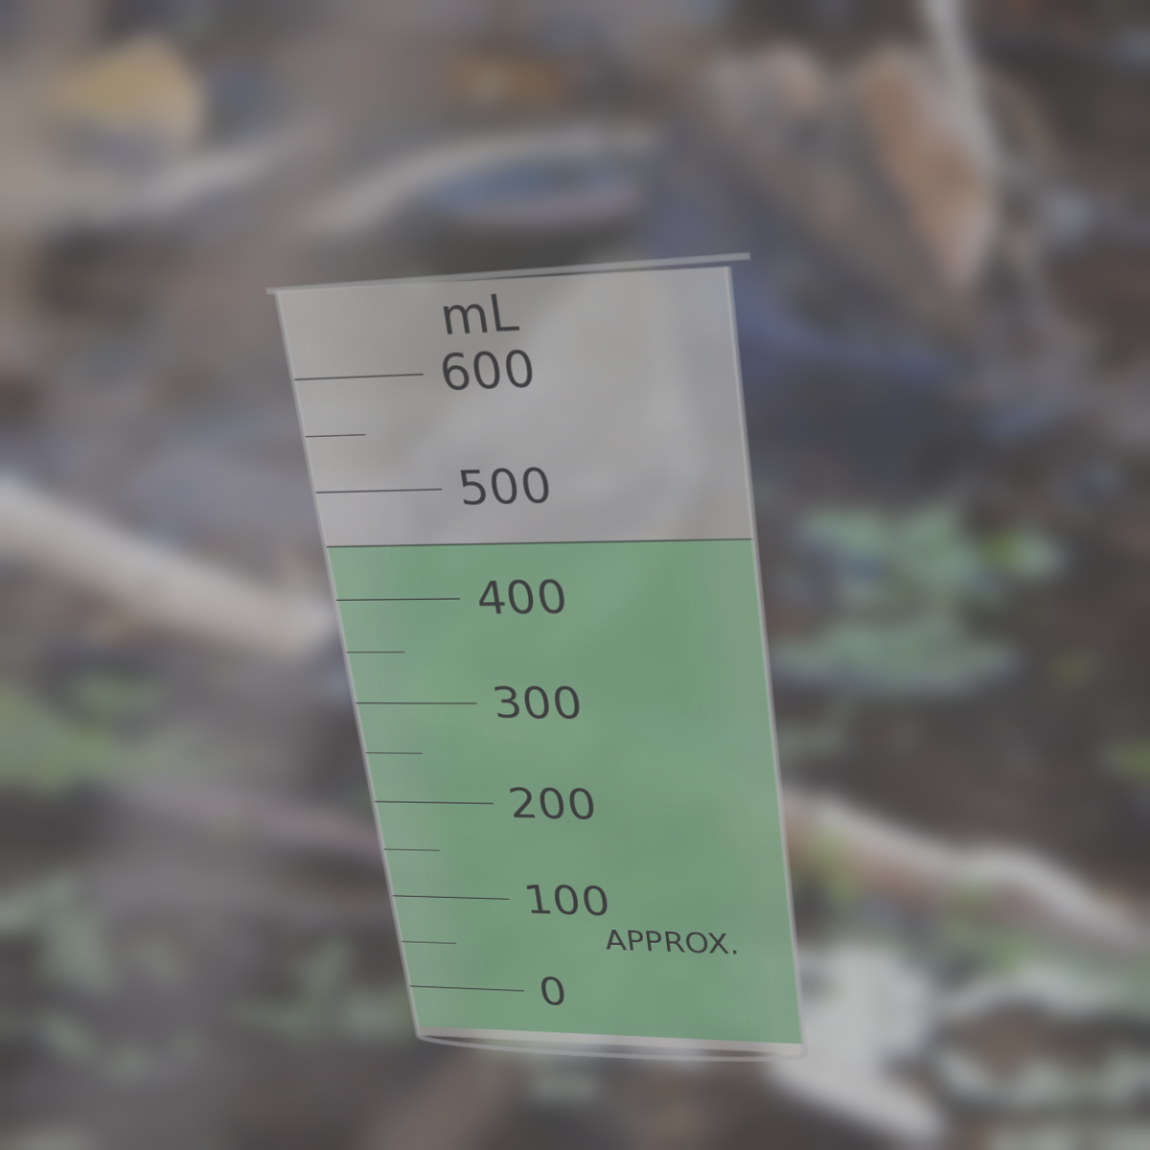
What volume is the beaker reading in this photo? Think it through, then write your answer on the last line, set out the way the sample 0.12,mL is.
450,mL
